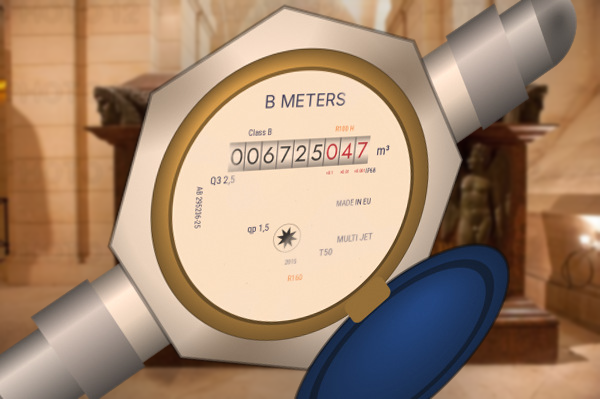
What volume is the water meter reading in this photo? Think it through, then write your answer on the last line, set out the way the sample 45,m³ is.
6725.047,m³
